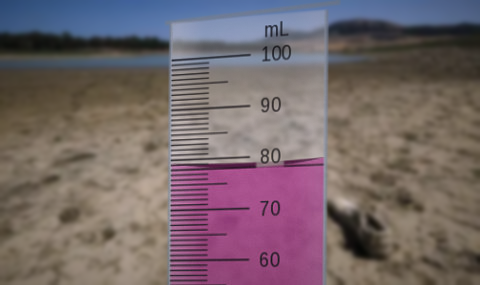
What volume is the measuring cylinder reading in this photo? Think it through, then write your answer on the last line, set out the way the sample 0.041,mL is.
78,mL
